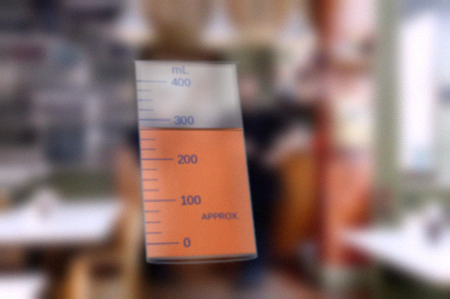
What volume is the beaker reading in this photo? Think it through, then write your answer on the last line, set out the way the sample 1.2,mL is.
275,mL
